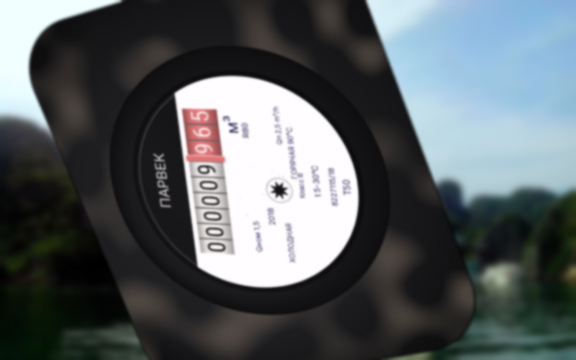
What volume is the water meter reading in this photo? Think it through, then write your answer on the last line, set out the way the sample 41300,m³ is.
9.965,m³
